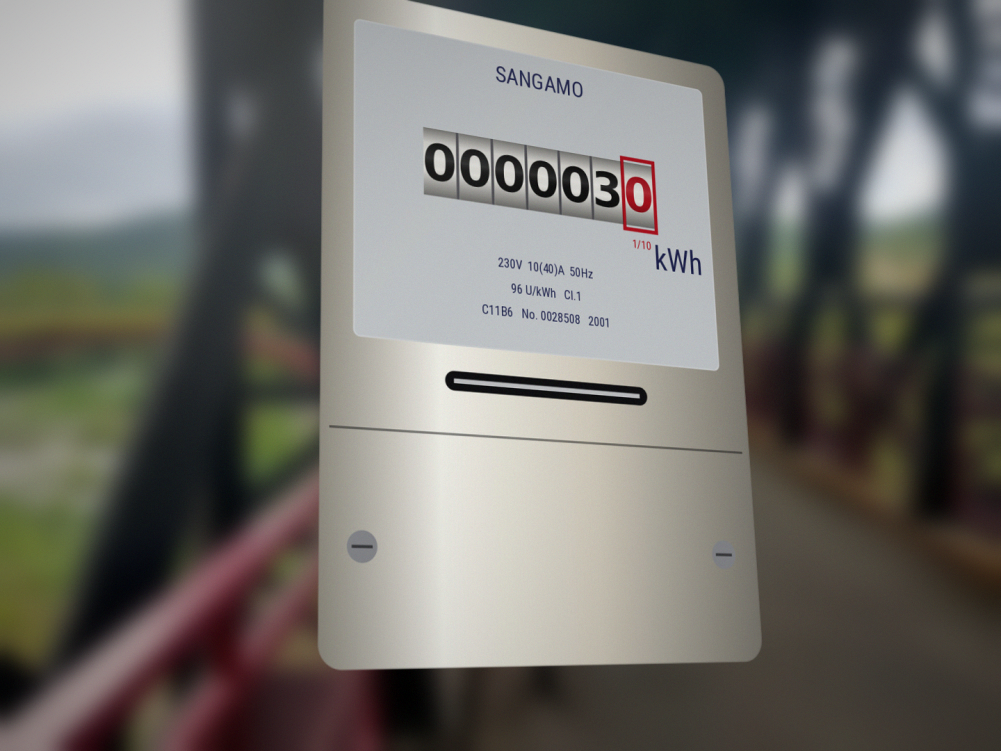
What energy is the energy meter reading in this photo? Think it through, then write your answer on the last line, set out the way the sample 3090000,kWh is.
3.0,kWh
